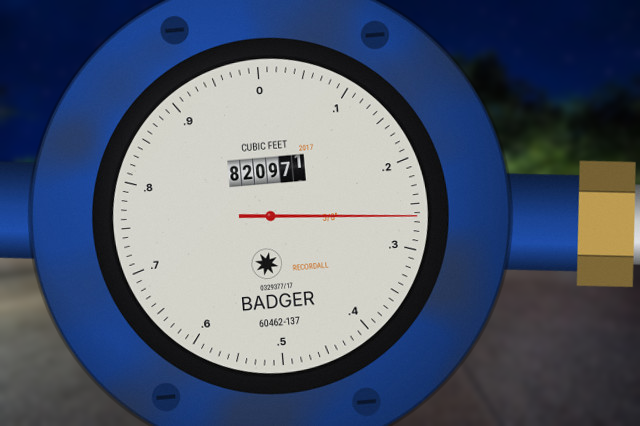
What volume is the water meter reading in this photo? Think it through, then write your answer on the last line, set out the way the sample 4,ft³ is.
820971.26,ft³
